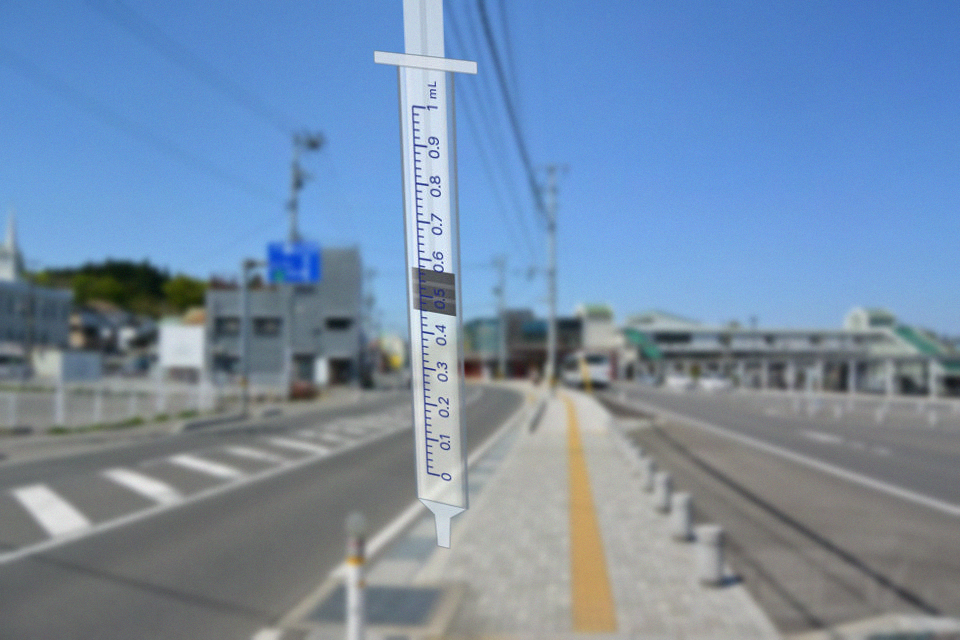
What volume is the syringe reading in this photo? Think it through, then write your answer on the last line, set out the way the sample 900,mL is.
0.46,mL
